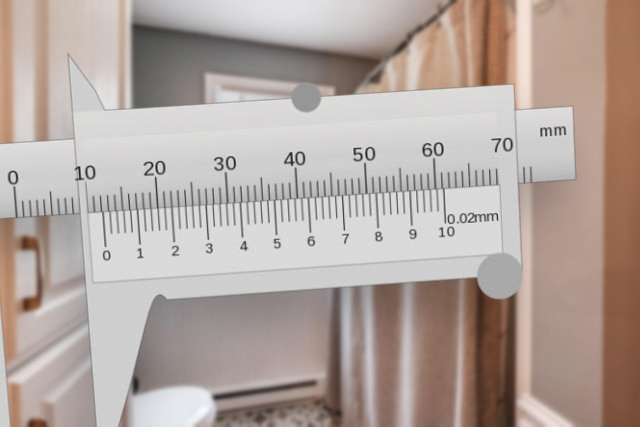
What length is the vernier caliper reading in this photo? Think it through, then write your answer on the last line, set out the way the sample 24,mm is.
12.2,mm
